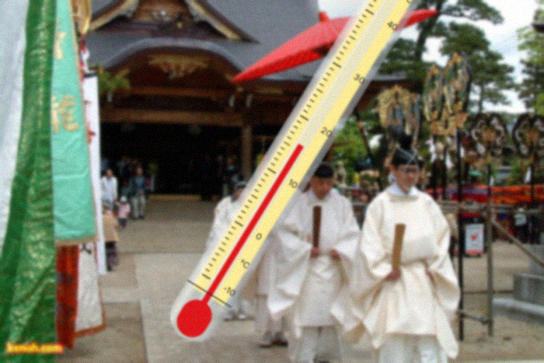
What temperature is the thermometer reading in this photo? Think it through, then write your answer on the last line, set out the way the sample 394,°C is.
16,°C
